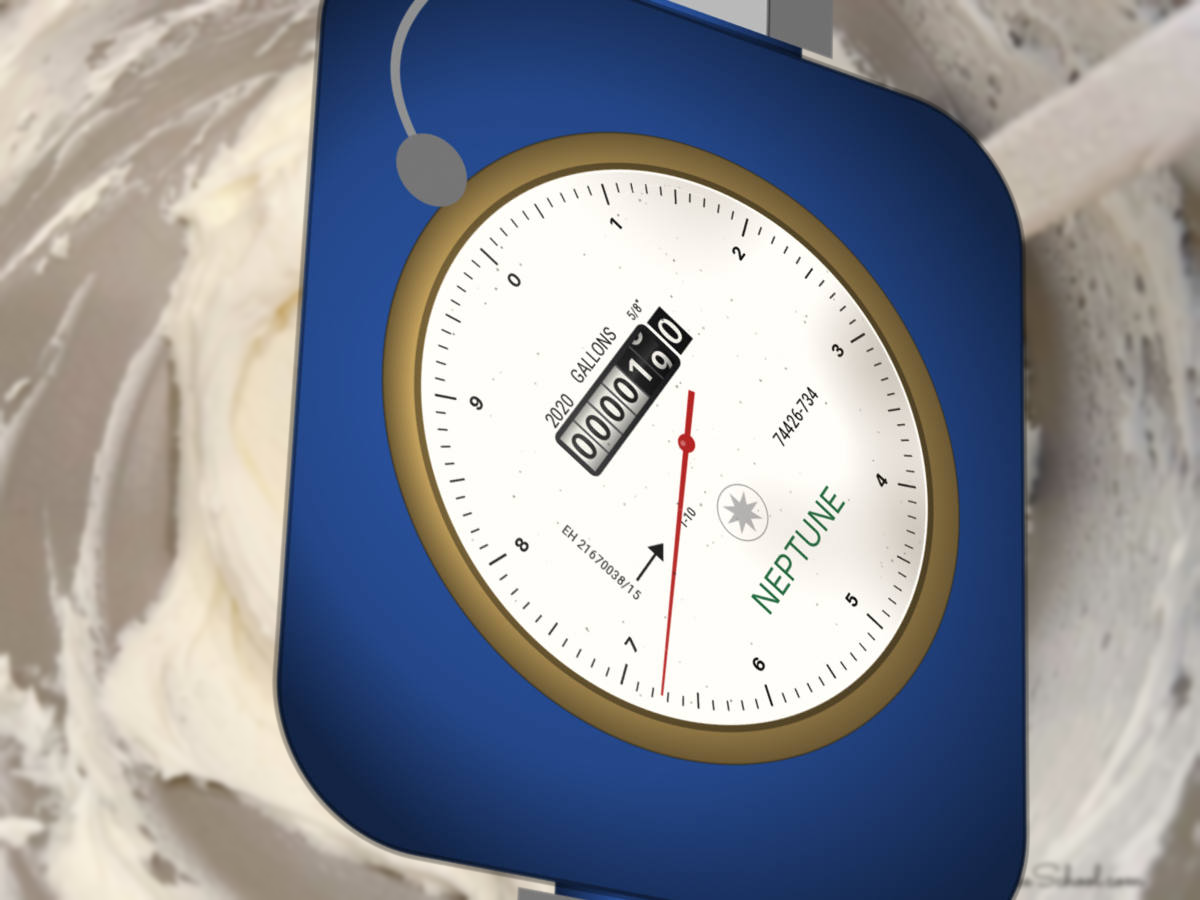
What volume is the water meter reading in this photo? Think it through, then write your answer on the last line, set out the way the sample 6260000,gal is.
186.7,gal
